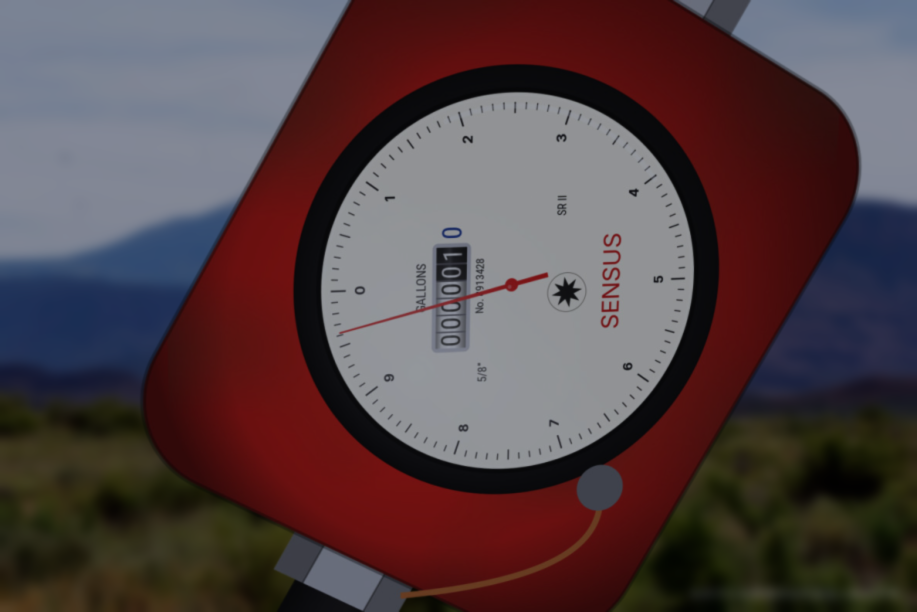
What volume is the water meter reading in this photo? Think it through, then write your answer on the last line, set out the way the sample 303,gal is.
9.6,gal
